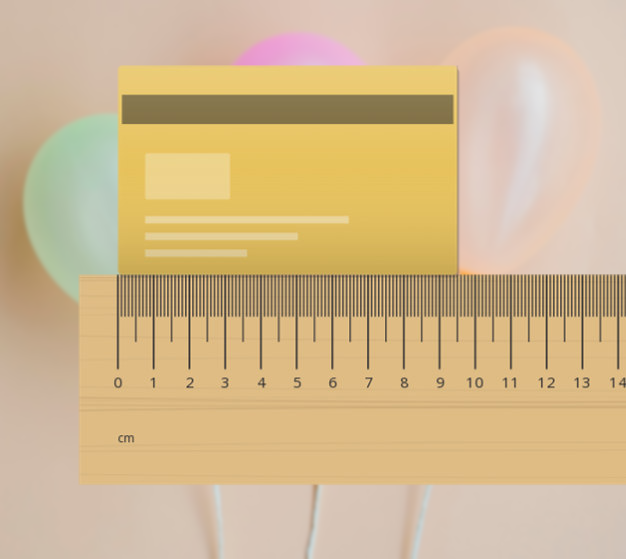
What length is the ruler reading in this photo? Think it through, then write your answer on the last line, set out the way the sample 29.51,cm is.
9.5,cm
